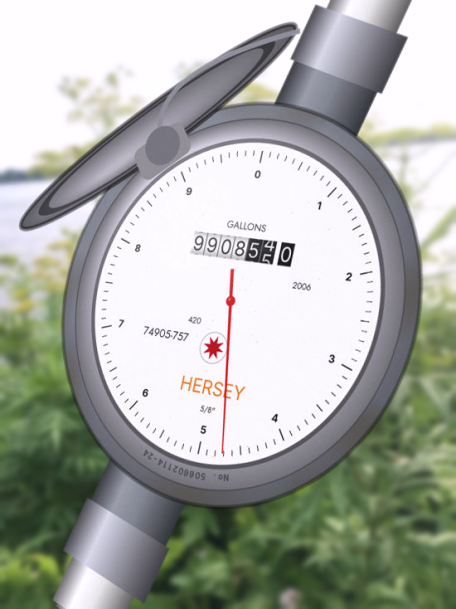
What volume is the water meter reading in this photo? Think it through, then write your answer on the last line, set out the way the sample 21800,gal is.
9908544.7,gal
